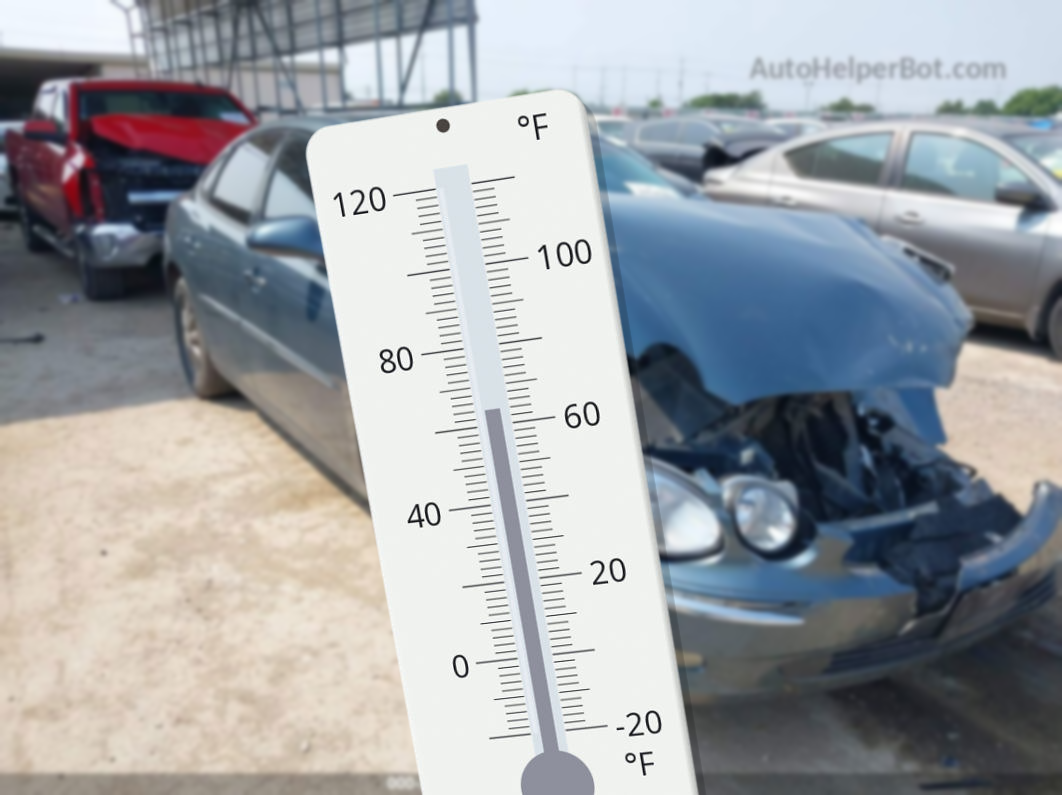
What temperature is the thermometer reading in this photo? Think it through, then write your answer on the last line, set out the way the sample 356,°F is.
64,°F
